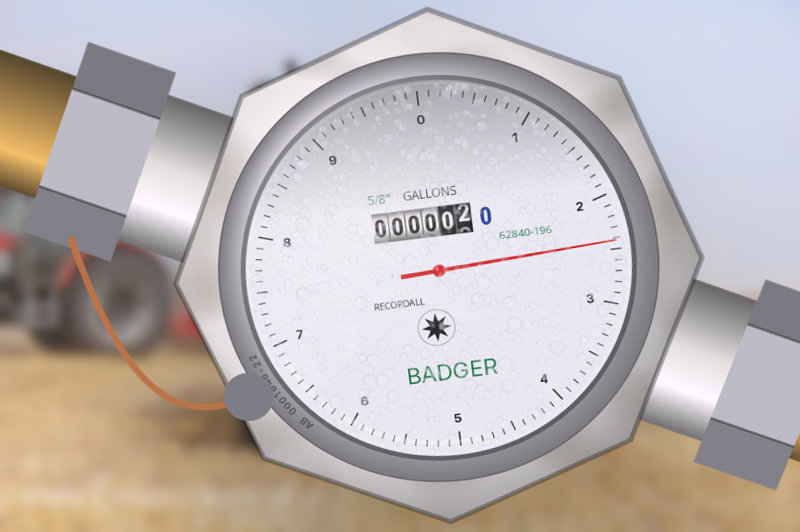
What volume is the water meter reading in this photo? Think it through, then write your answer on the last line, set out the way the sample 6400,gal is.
22.4,gal
